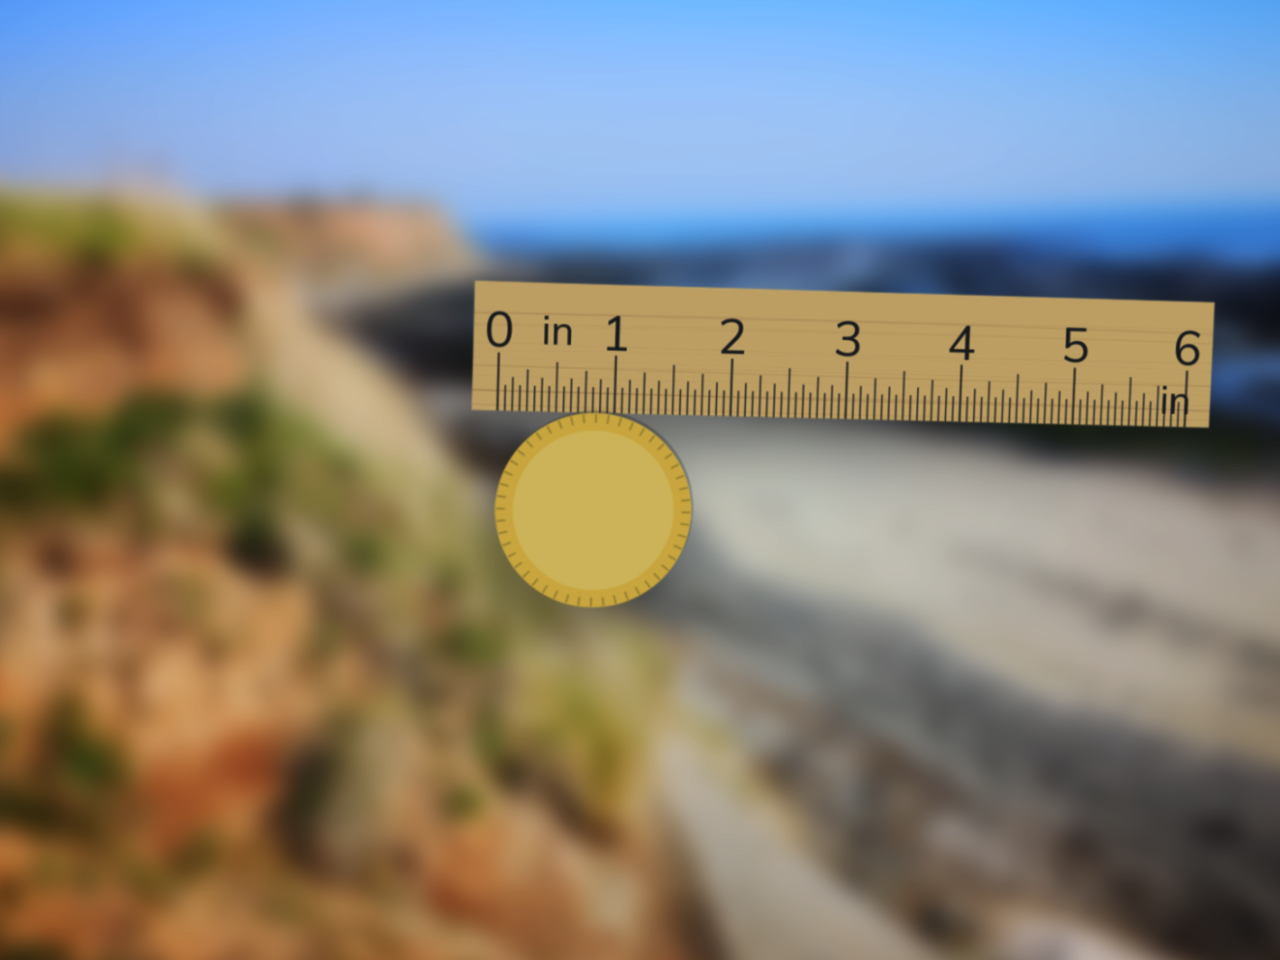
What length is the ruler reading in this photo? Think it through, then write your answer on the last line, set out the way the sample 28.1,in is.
1.6875,in
